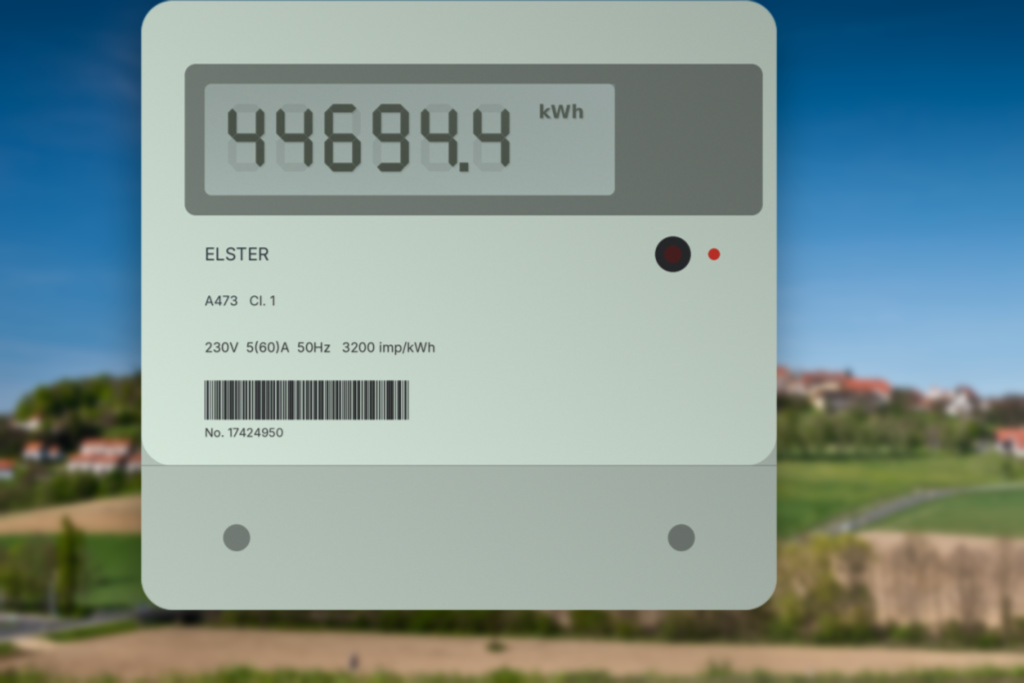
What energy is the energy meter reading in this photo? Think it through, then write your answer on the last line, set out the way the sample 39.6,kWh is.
44694.4,kWh
